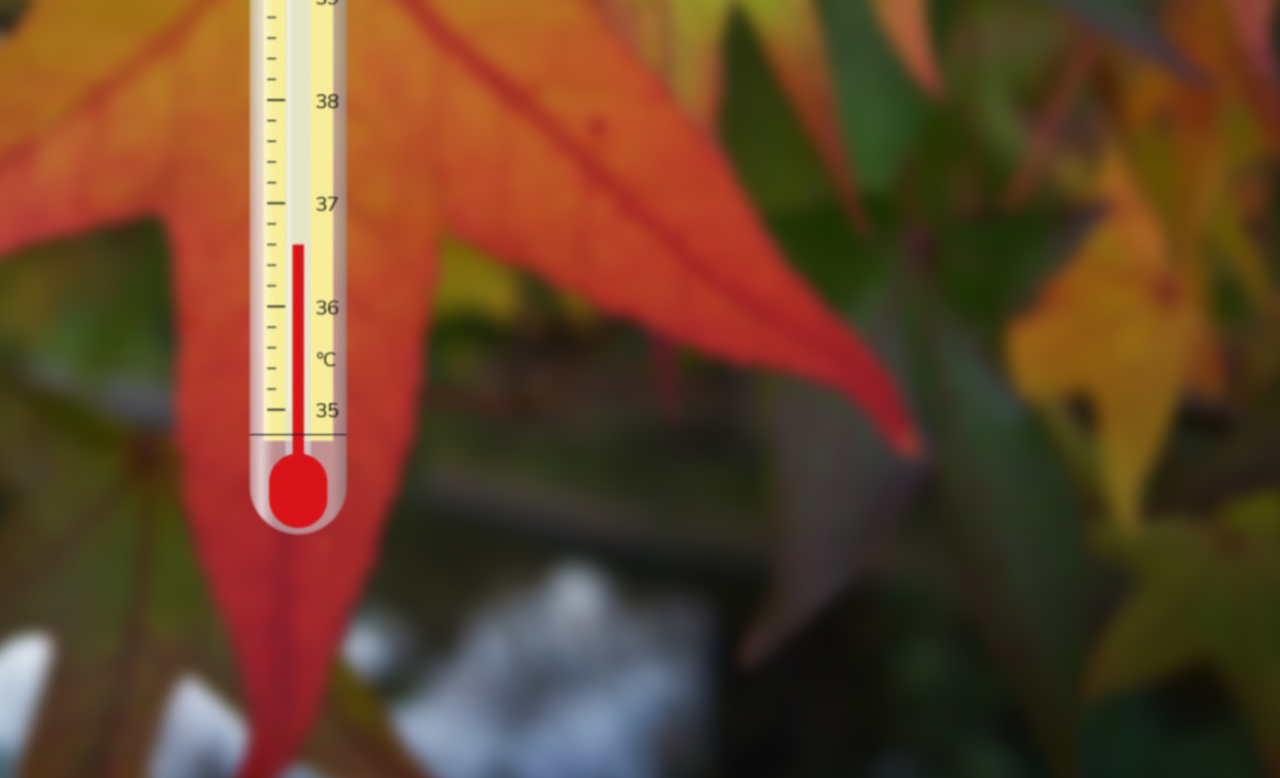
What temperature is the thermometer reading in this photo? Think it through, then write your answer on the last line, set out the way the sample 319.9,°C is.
36.6,°C
